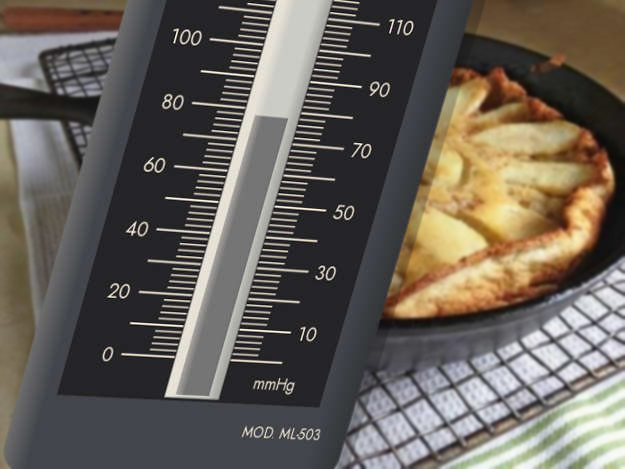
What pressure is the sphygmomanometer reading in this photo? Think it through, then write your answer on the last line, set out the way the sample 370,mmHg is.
78,mmHg
